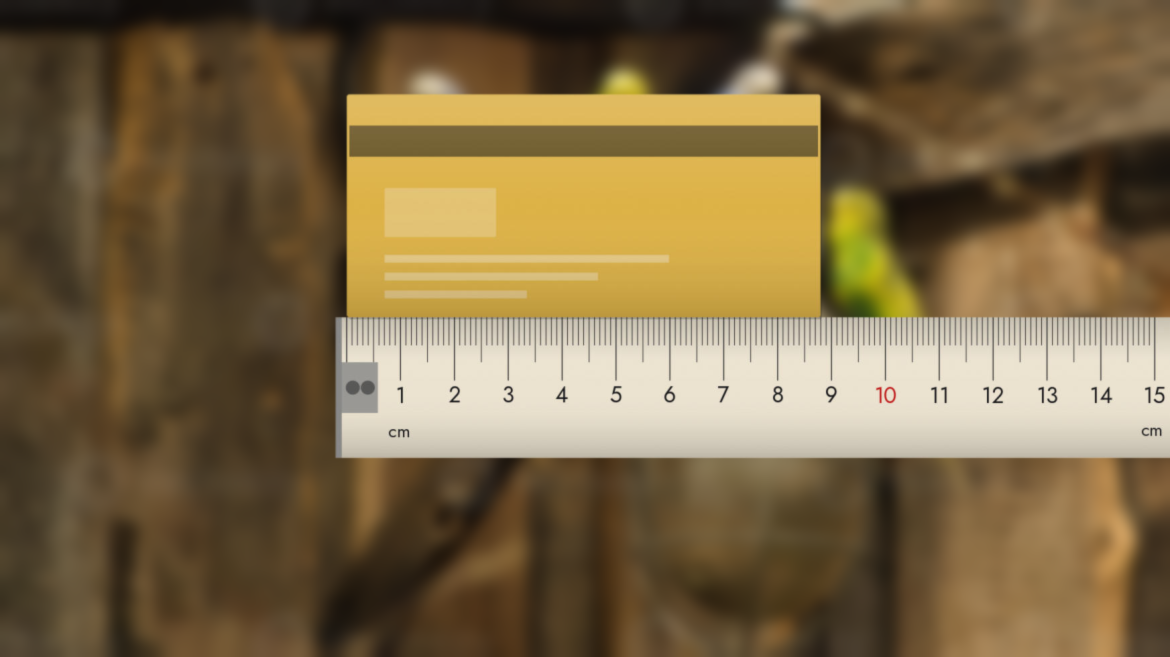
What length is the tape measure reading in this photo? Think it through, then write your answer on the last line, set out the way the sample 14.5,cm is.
8.8,cm
